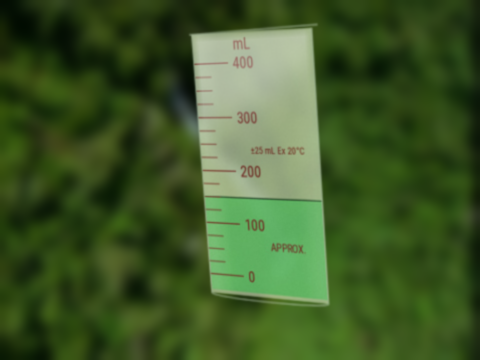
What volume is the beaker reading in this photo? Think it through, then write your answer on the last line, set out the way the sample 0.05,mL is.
150,mL
